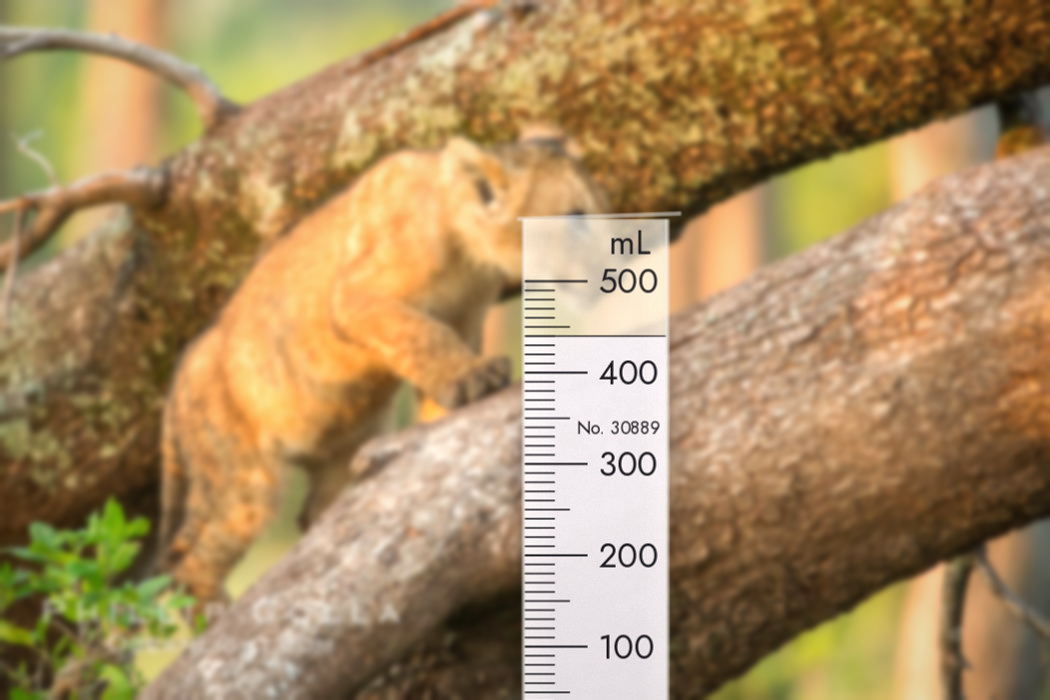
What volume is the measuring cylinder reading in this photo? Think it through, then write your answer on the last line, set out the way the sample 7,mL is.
440,mL
